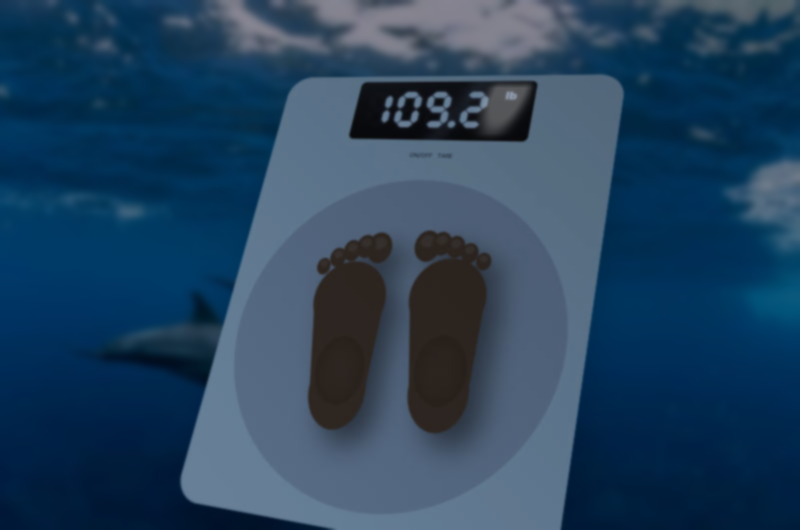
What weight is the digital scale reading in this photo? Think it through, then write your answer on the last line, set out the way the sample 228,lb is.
109.2,lb
